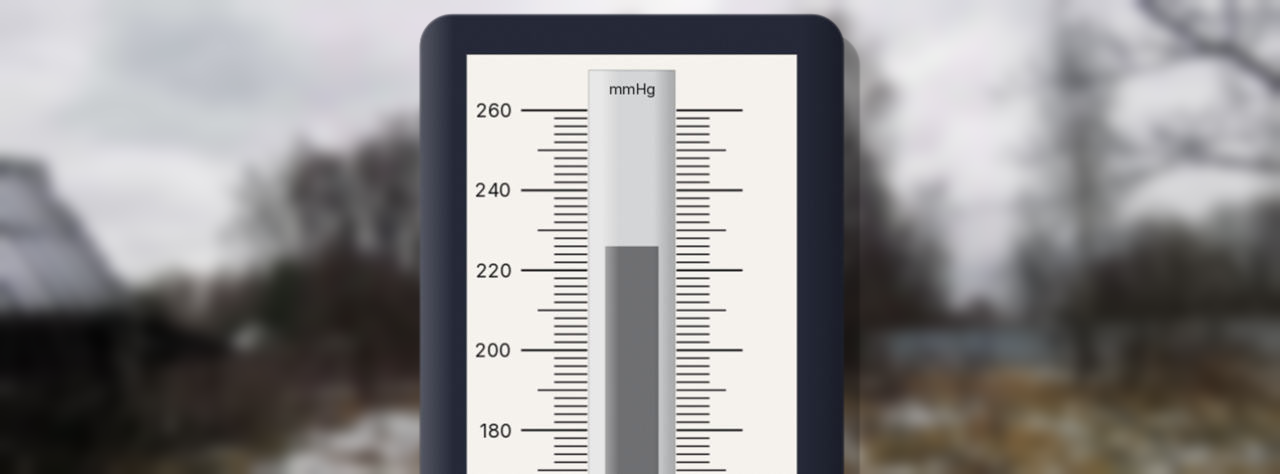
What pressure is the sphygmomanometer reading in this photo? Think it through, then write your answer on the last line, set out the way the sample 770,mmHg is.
226,mmHg
